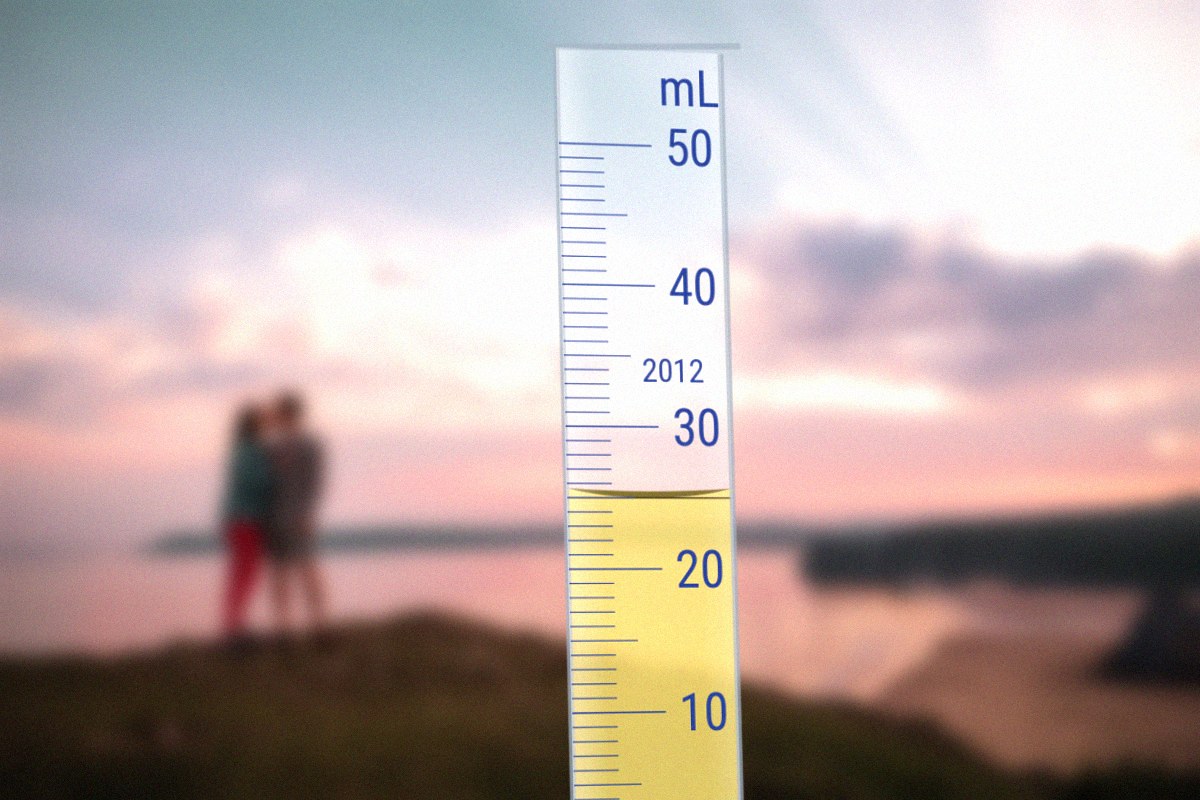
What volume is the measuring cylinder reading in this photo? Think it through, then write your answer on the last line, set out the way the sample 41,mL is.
25,mL
